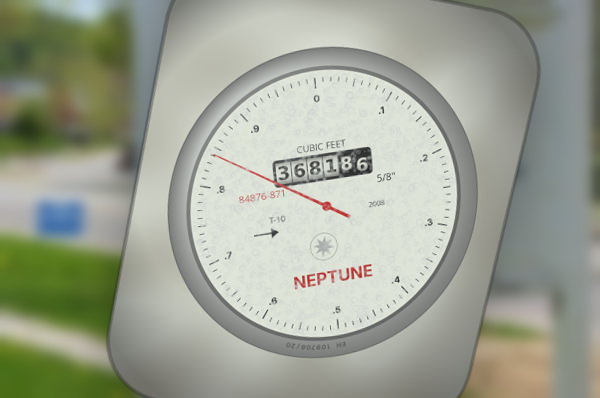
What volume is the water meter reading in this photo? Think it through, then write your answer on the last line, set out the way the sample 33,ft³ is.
368185.84,ft³
